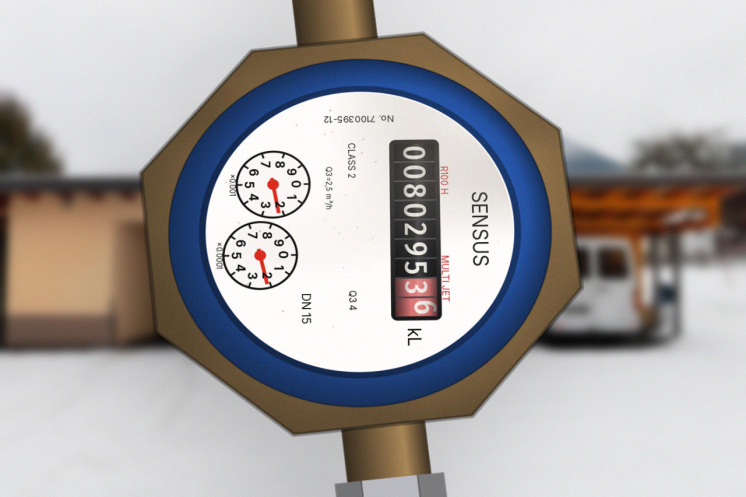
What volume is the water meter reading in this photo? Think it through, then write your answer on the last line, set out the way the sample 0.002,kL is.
80295.3622,kL
